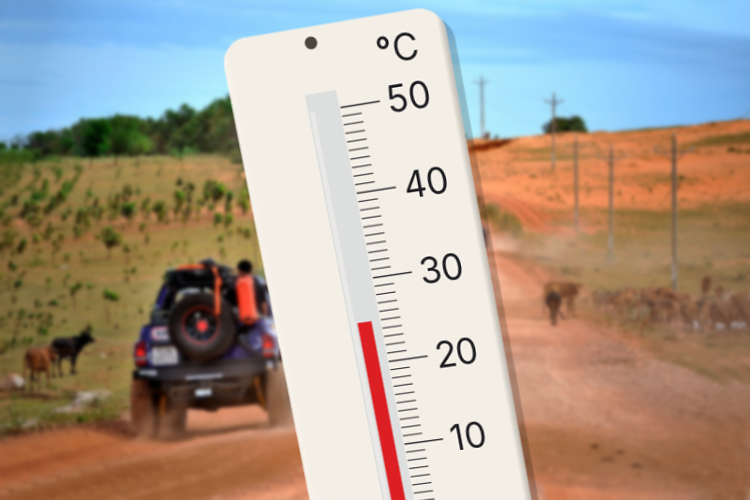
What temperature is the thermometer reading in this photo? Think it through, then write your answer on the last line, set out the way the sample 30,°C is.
25,°C
